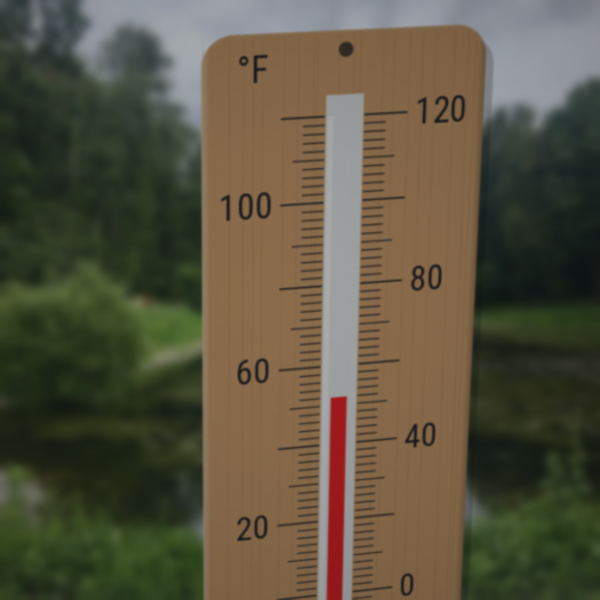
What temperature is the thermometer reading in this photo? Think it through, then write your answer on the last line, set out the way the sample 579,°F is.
52,°F
